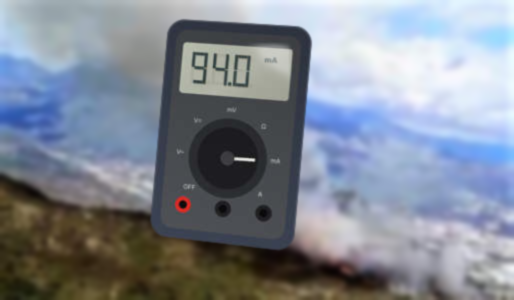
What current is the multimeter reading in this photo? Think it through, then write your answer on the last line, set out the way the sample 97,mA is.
94.0,mA
